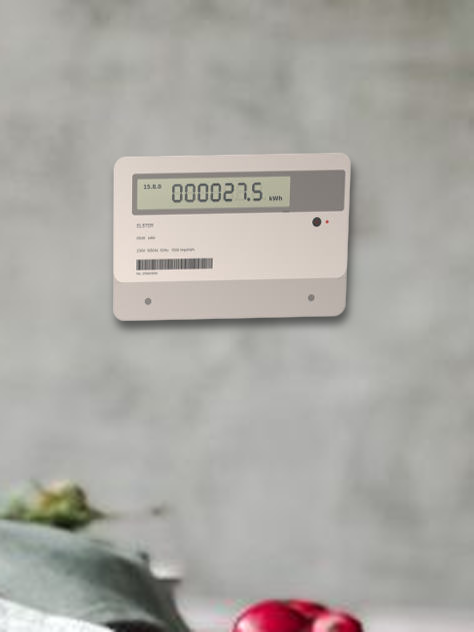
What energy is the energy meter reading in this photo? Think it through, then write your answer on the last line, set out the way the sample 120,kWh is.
27.5,kWh
